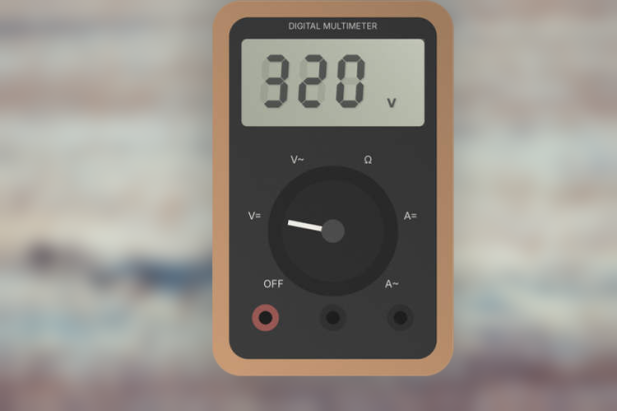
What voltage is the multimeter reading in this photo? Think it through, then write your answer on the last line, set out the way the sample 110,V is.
320,V
